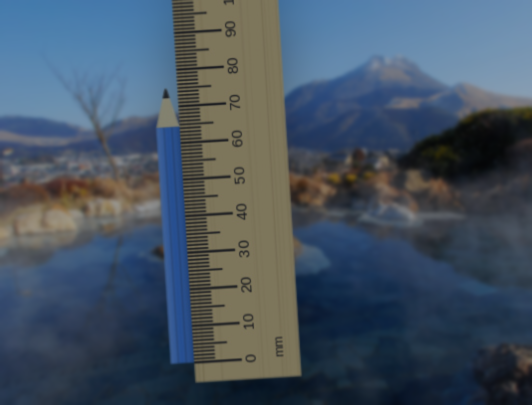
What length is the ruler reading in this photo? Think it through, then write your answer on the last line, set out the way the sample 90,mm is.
75,mm
